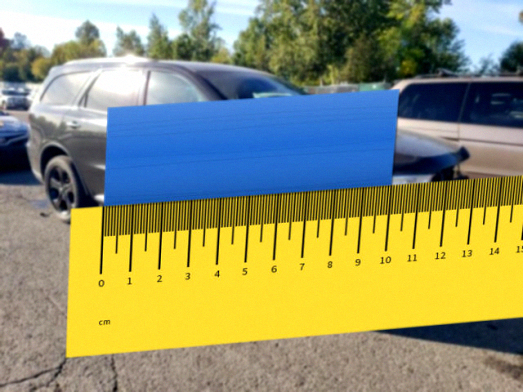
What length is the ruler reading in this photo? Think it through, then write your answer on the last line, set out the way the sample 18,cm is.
10,cm
